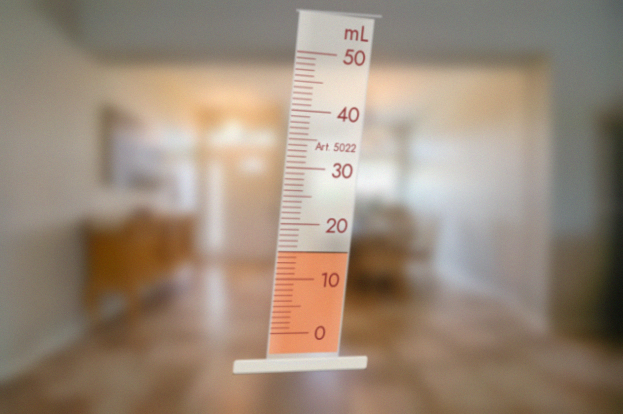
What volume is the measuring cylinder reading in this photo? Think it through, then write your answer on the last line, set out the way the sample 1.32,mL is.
15,mL
